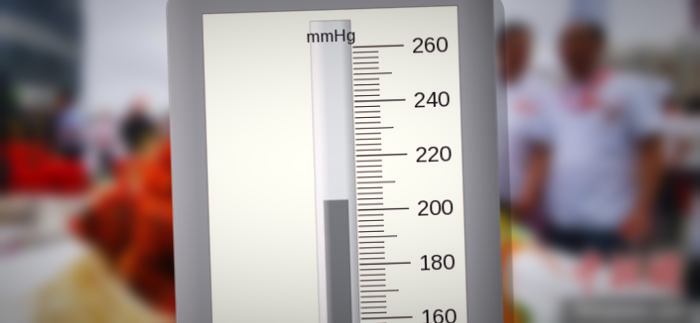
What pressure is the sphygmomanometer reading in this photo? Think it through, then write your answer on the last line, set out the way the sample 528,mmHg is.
204,mmHg
